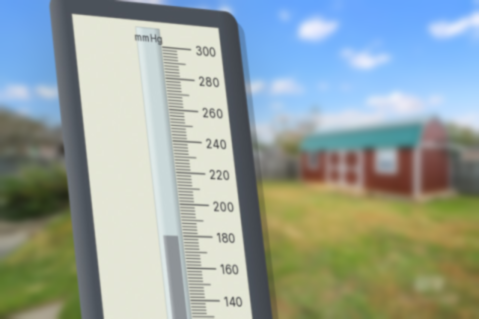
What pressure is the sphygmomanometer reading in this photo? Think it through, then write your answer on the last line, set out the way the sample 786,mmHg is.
180,mmHg
